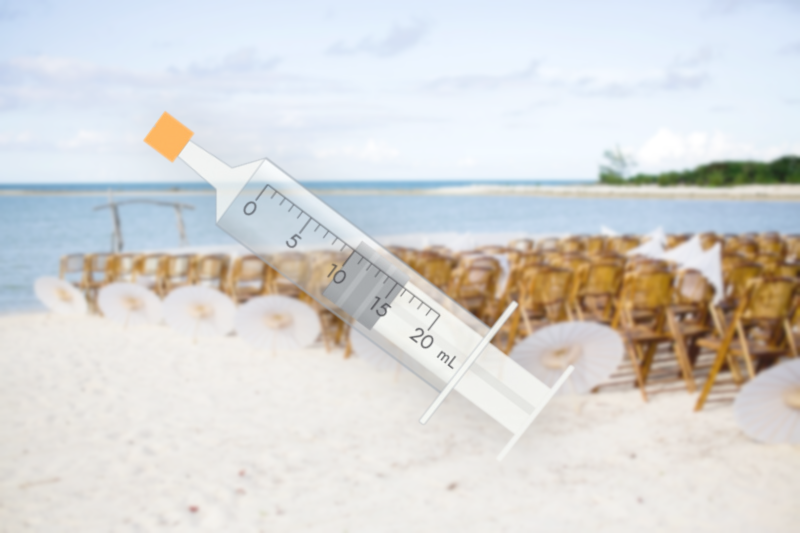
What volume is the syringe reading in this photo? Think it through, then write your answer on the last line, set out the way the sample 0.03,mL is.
10,mL
